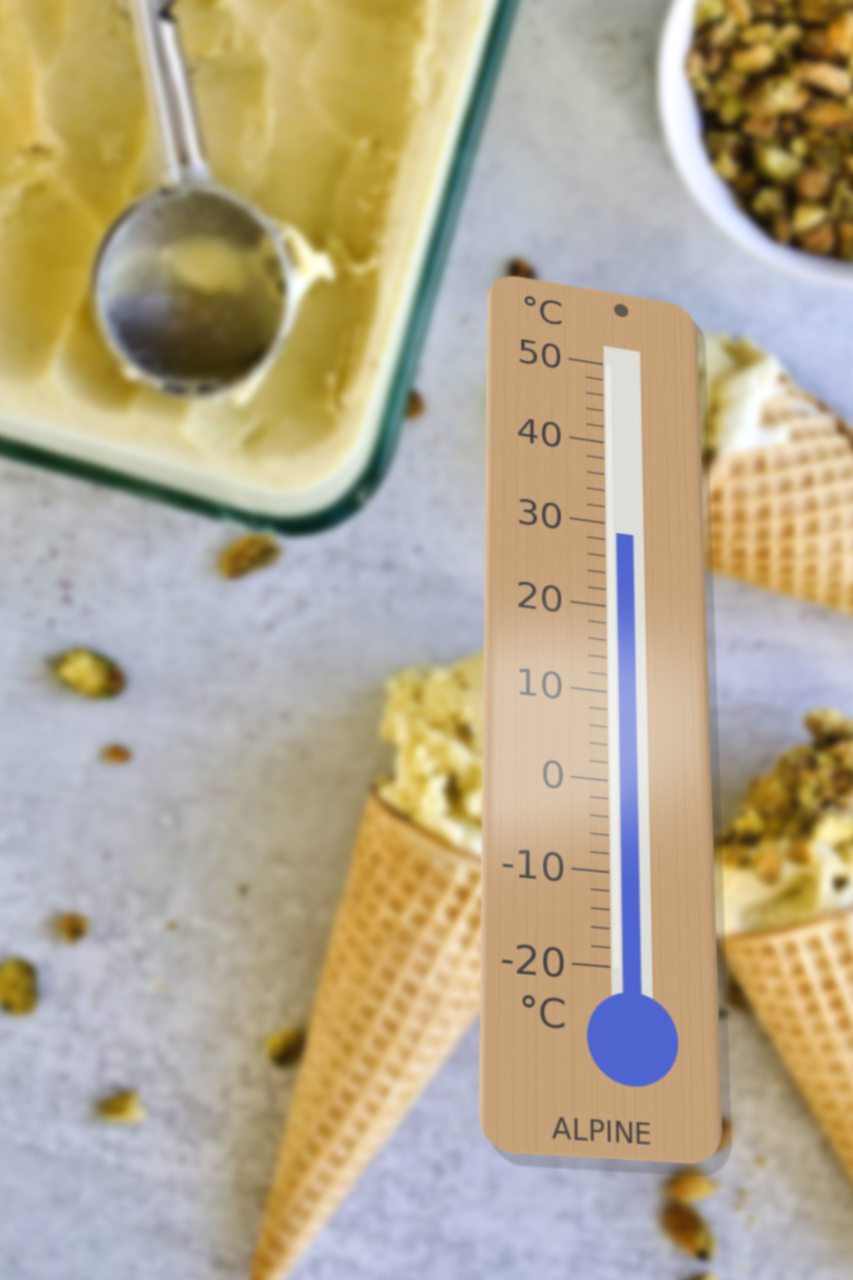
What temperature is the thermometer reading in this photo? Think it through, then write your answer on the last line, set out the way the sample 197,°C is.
29,°C
